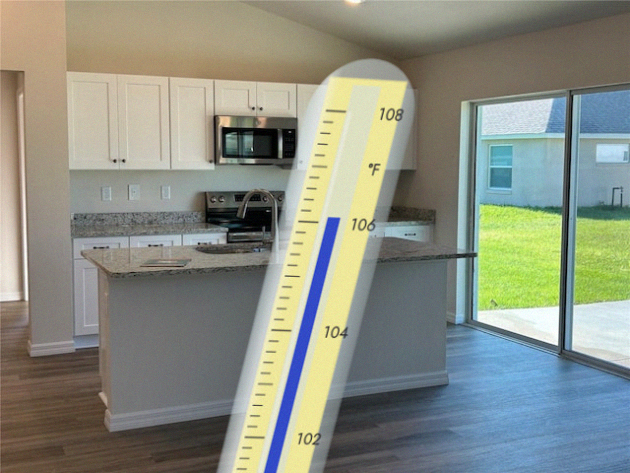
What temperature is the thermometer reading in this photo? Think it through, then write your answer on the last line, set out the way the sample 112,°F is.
106.1,°F
